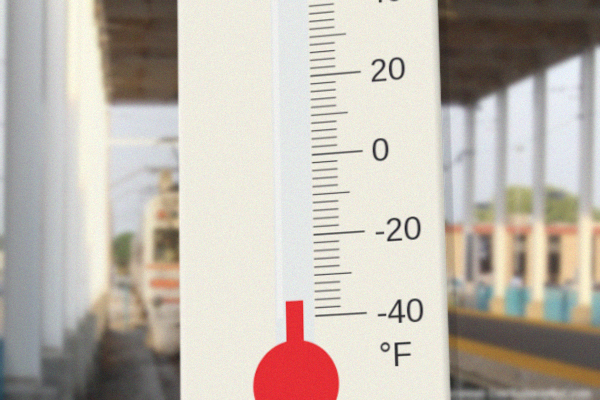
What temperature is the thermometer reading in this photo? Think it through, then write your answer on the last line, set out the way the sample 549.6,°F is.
-36,°F
